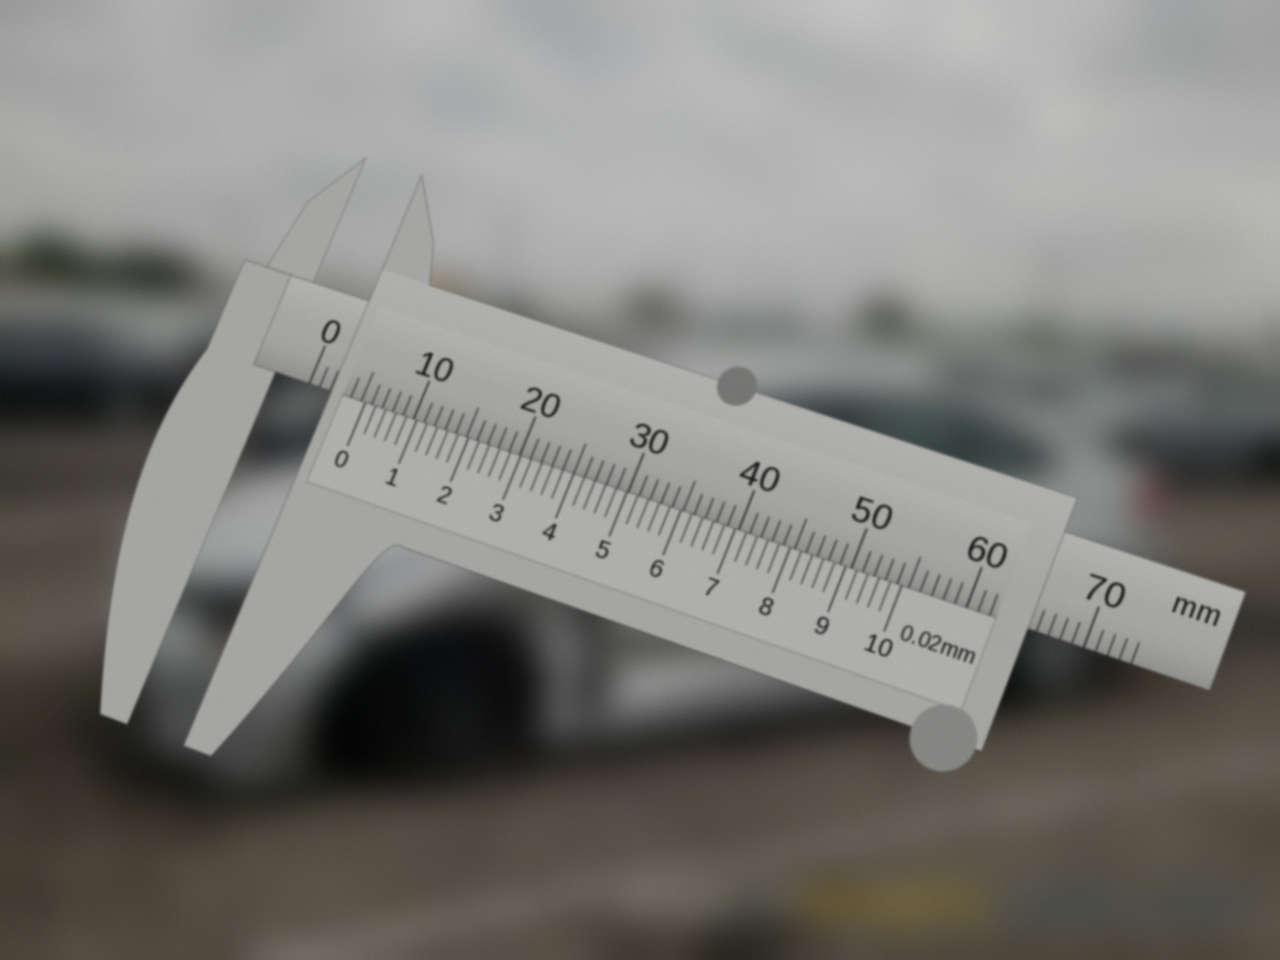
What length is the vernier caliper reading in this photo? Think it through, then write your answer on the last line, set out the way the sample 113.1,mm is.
5.4,mm
